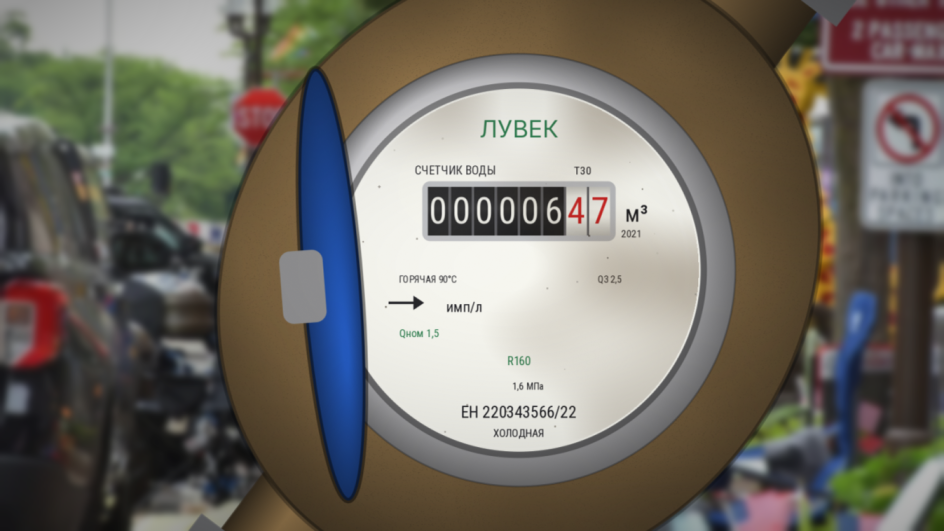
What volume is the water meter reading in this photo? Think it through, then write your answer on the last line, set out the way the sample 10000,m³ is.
6.47,m³
